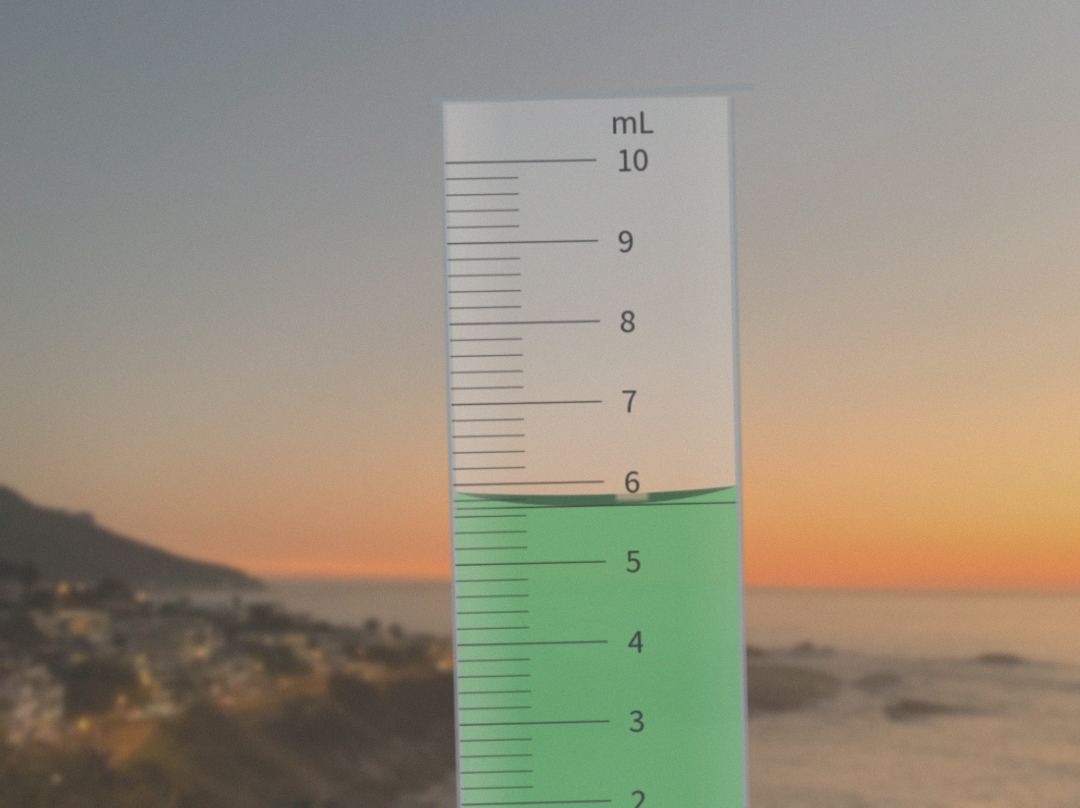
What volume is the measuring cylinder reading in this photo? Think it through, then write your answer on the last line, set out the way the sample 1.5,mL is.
5.7,mL
